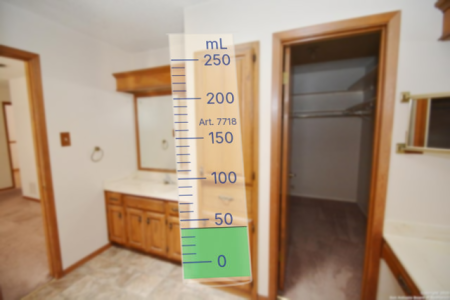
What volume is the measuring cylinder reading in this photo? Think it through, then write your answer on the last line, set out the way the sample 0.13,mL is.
40,mL
